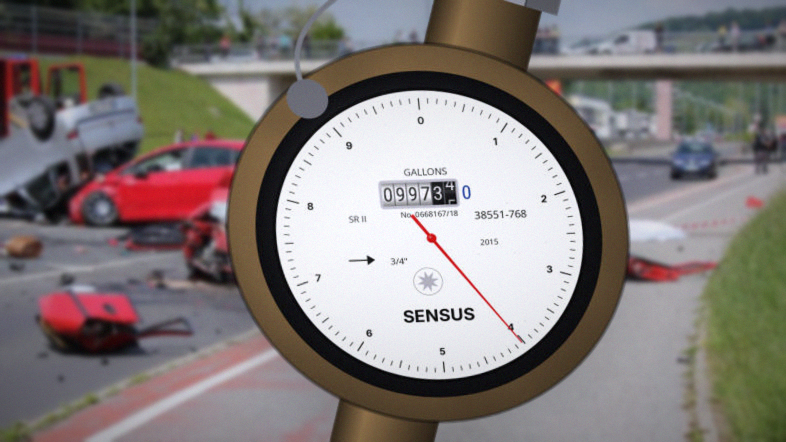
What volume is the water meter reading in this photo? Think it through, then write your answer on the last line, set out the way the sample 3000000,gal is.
997344.0,gal
